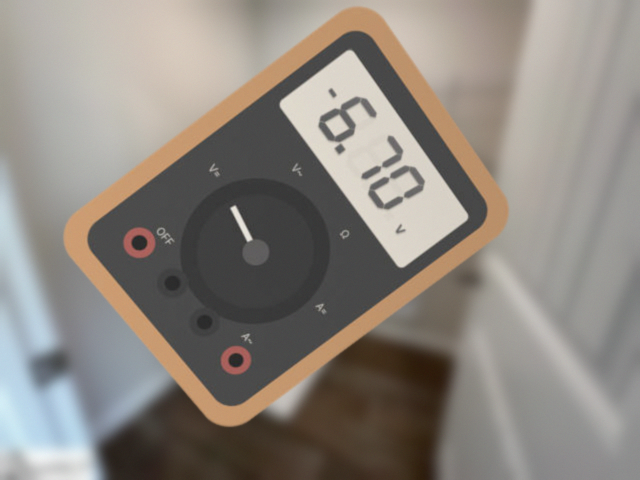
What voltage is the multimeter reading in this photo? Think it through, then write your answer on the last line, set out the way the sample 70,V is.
-6.70,V
